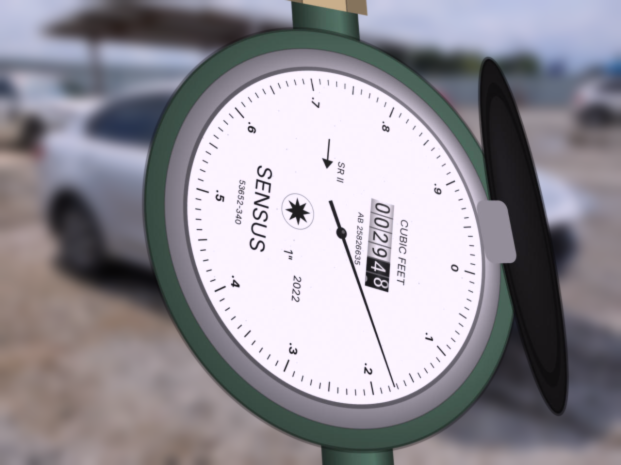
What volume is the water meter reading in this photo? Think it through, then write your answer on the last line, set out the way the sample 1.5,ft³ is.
2948.17,ft³
